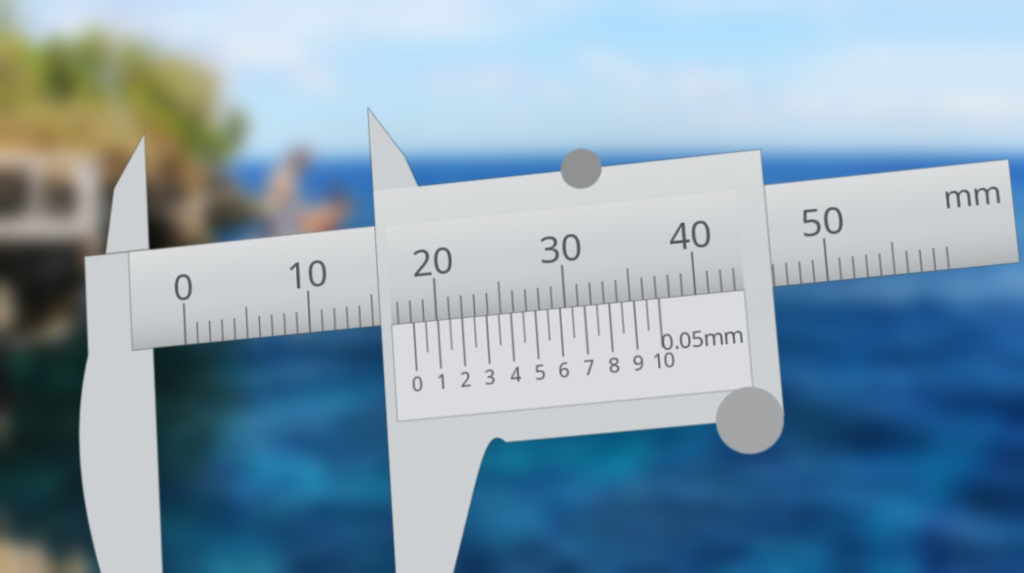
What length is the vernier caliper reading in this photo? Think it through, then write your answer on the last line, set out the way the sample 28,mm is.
18.2,mm
